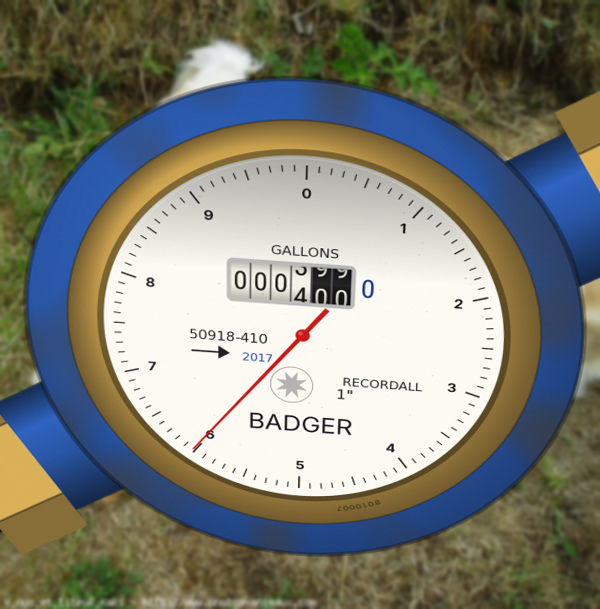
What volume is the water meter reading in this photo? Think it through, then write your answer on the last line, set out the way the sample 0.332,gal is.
3996.0,gal
